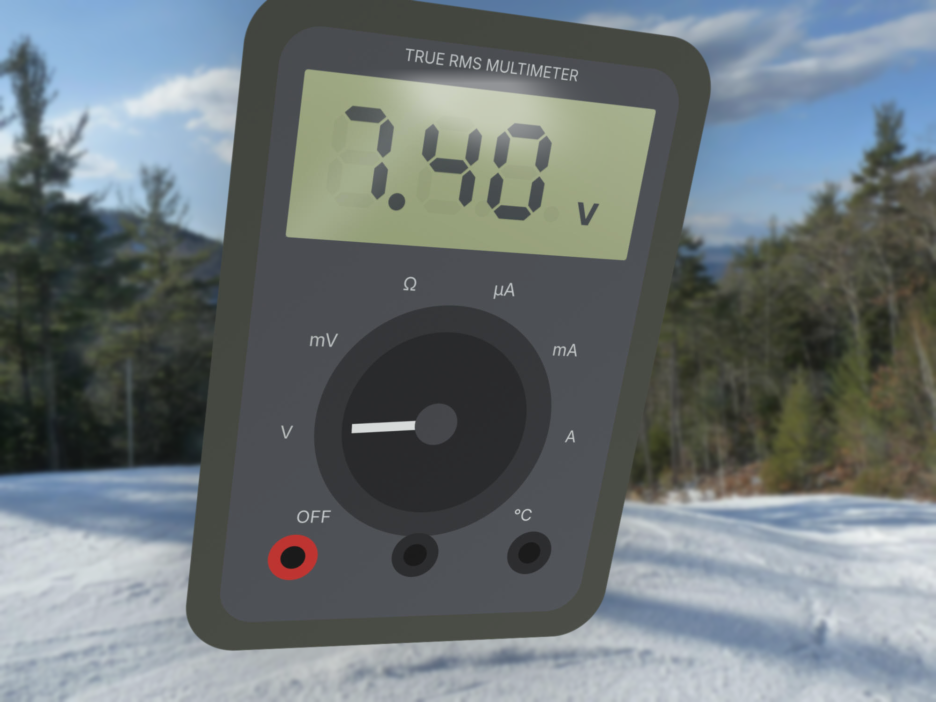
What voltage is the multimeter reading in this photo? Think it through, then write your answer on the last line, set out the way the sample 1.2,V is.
7.40,V
